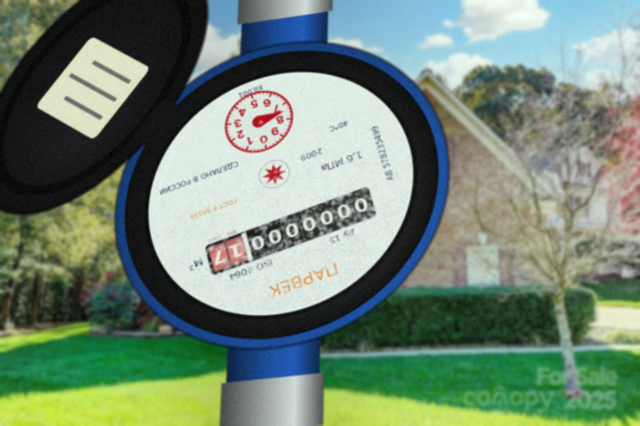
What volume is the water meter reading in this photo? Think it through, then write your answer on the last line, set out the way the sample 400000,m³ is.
0.177,m³
